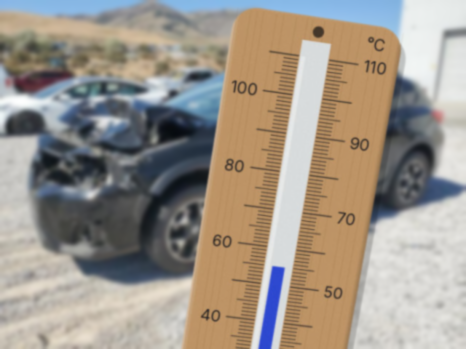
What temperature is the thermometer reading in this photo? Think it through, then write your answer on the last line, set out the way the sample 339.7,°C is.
55,°C
